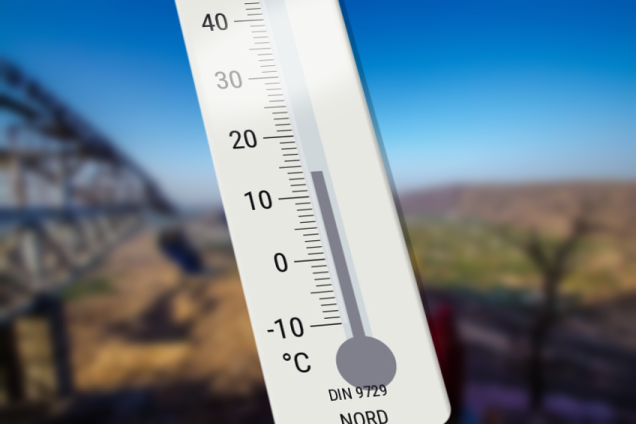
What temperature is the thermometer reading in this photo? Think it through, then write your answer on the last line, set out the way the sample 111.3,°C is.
14,°C
